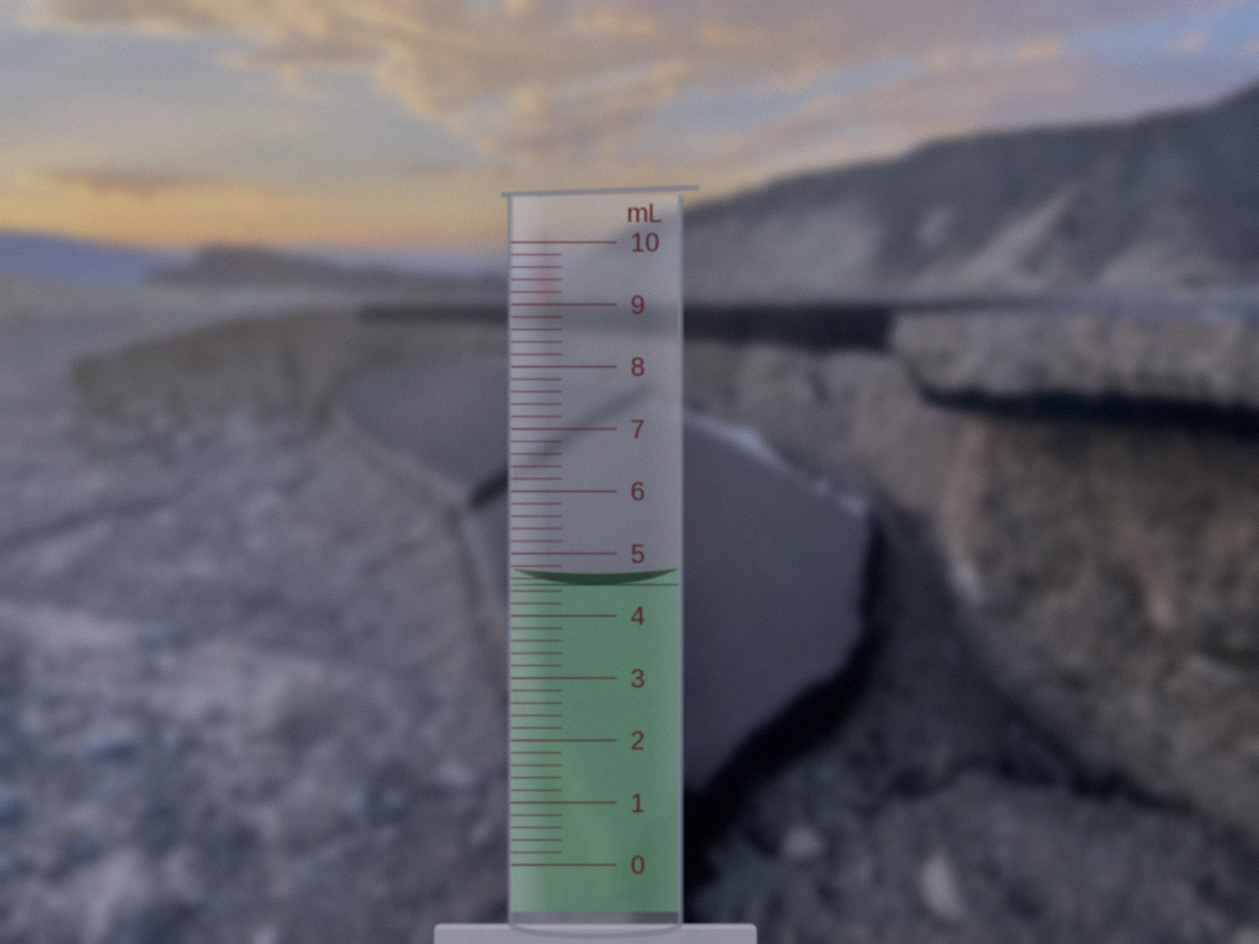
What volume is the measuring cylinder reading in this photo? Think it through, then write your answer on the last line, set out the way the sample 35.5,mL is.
4.5,mL
